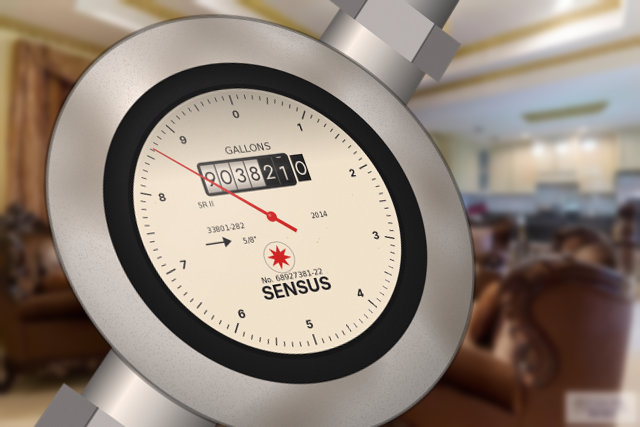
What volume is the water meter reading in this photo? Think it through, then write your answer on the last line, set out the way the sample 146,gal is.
9038208.6,gal
